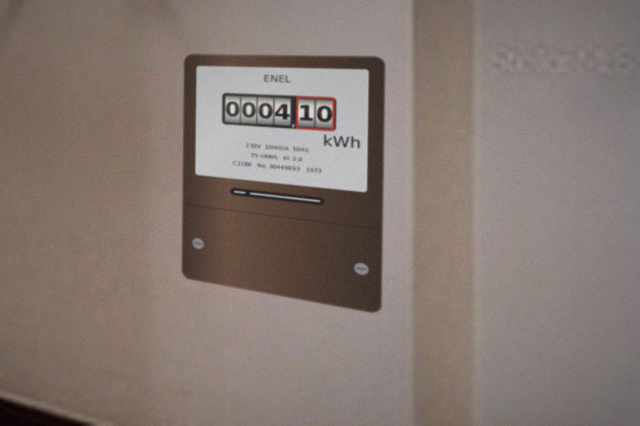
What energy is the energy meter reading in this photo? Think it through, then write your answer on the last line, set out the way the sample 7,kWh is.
4.10,kWh
